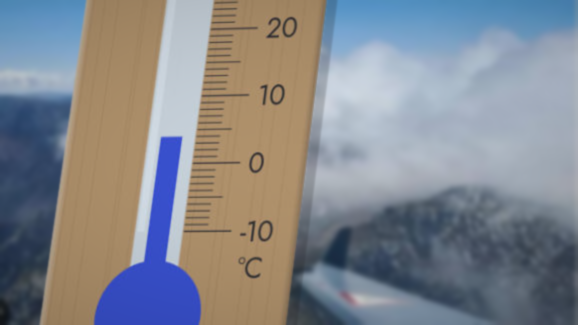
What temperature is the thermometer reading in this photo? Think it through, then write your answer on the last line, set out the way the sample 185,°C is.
4,°C
